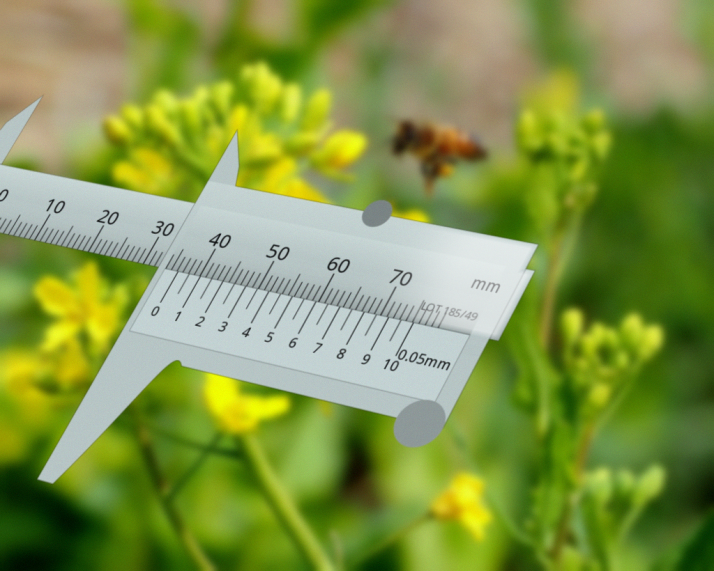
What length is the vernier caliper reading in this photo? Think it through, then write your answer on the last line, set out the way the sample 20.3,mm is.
36.2,mm
